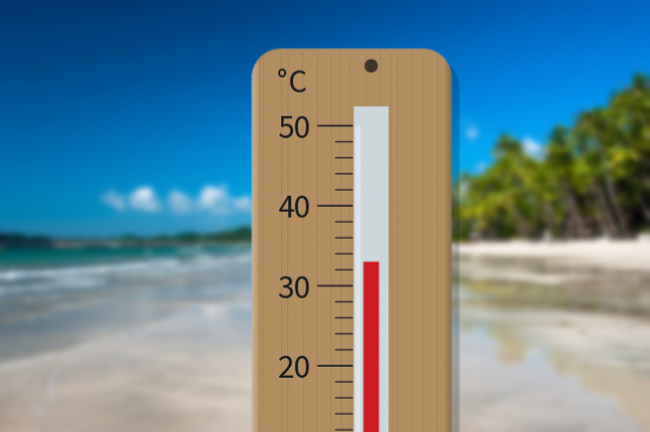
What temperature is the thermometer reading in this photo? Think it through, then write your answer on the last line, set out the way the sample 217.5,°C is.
33,°C
